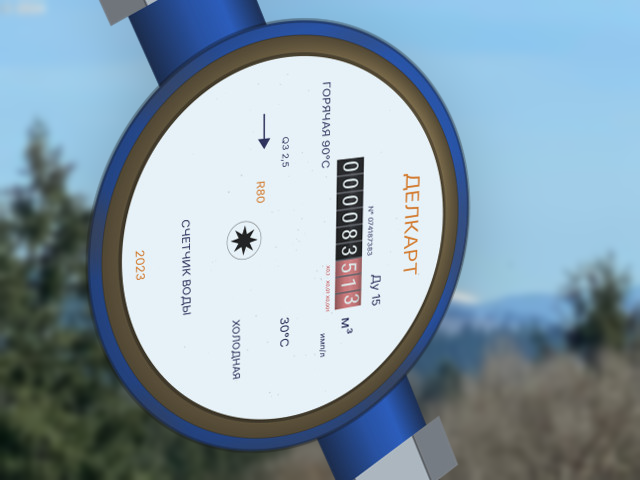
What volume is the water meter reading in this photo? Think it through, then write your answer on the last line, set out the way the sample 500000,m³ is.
83.513,m³
